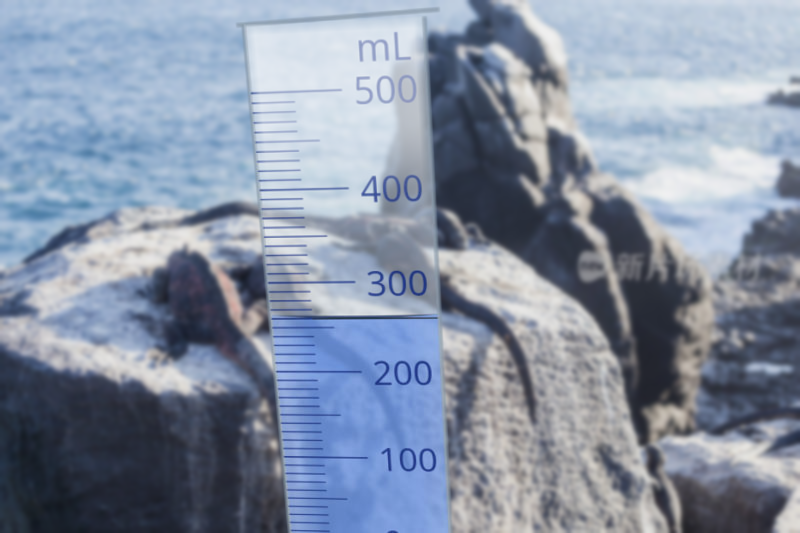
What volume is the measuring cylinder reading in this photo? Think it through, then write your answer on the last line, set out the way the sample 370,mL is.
260,mL
